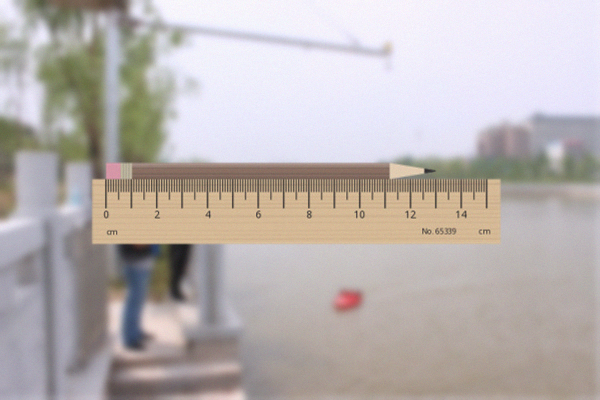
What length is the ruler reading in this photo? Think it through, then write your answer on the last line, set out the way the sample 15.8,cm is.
13,cm
